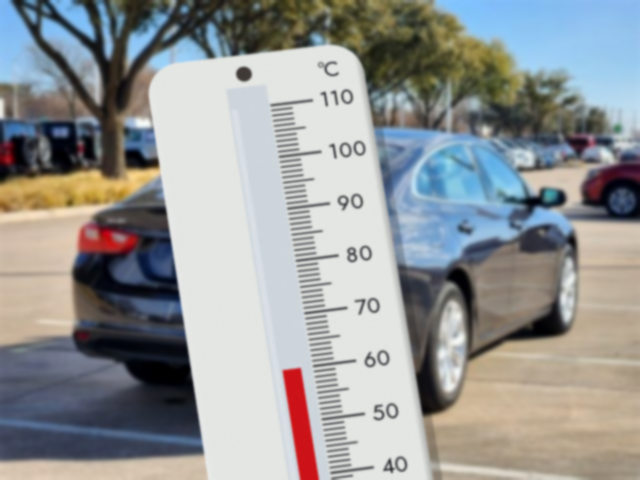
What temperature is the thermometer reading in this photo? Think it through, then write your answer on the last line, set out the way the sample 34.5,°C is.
60,°C
